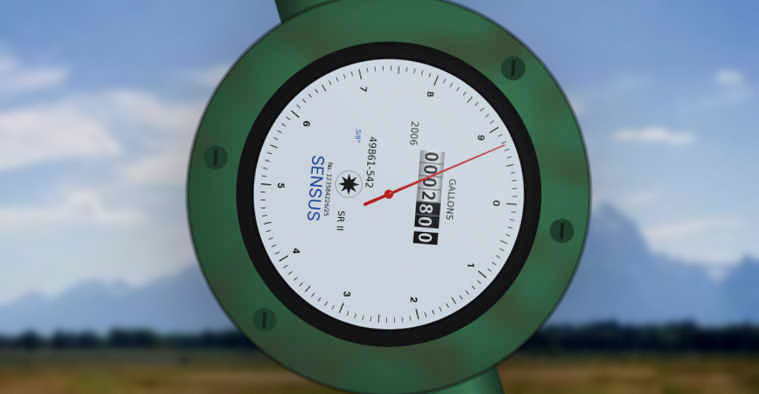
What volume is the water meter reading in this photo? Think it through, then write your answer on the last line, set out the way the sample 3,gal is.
2799.2,gal
